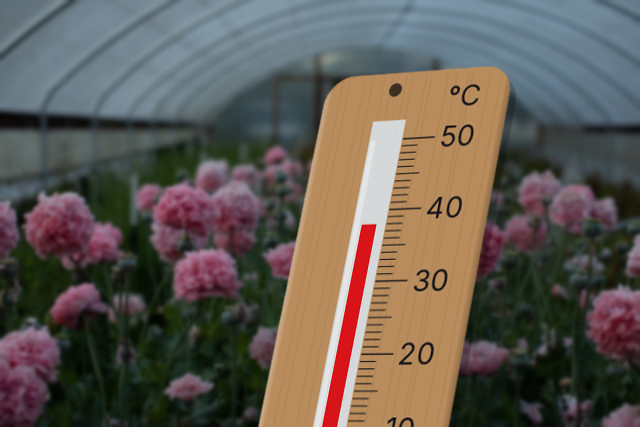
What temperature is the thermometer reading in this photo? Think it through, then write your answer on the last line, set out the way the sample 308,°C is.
38,°C
